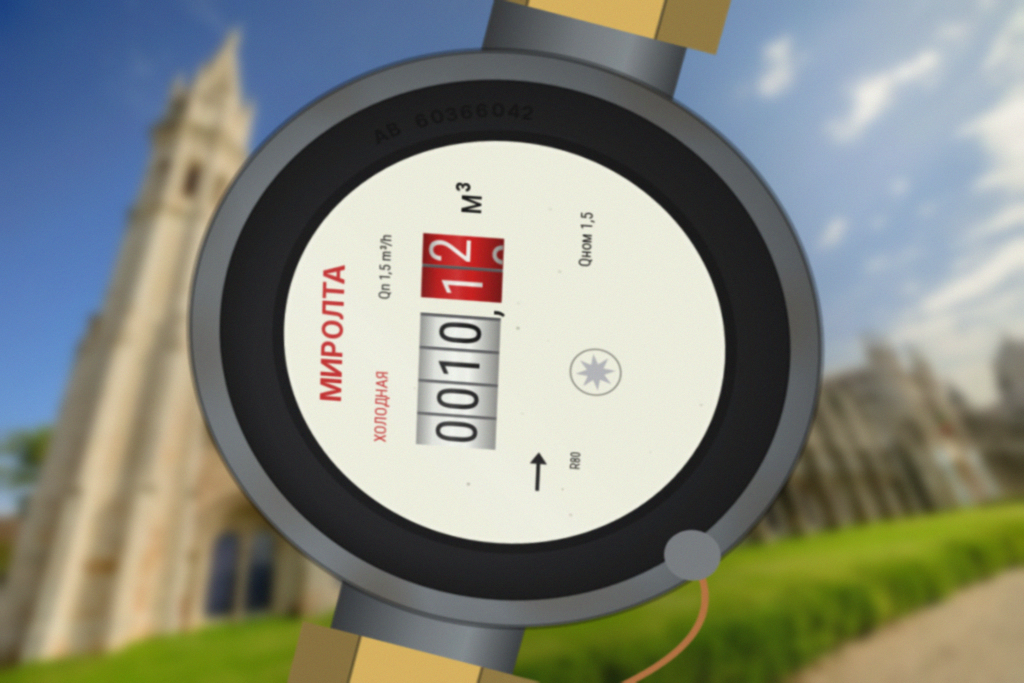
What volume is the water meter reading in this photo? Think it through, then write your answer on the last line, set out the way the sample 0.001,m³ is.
10.12,m³
